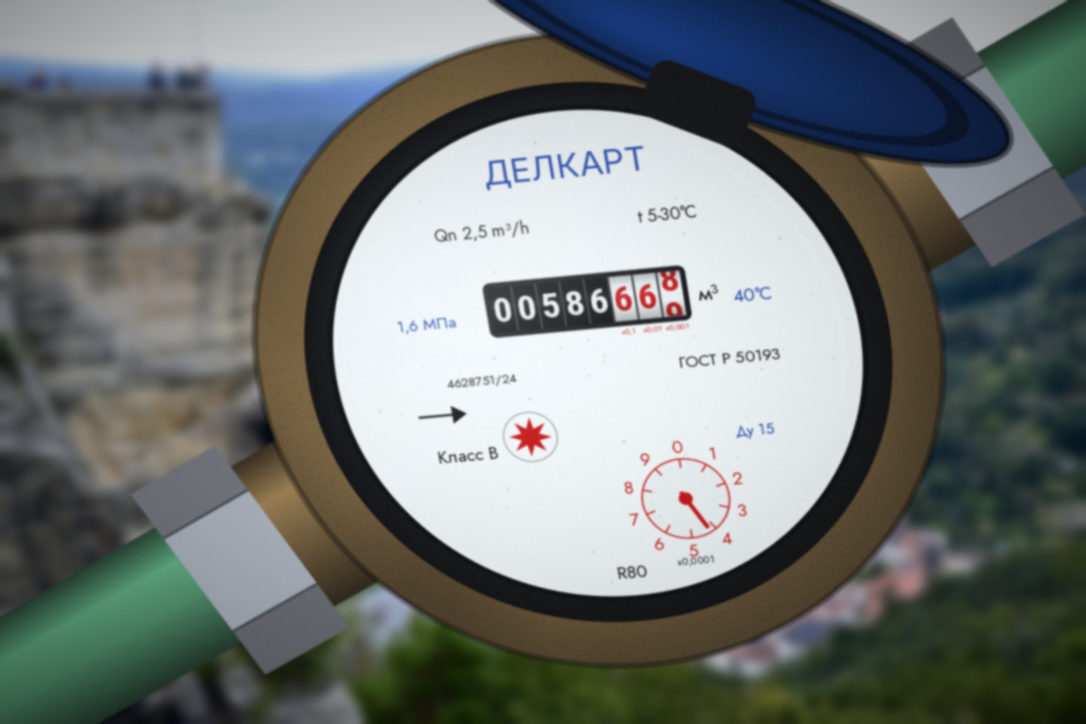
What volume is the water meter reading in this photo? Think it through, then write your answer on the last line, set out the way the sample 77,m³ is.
586.6684,m³
